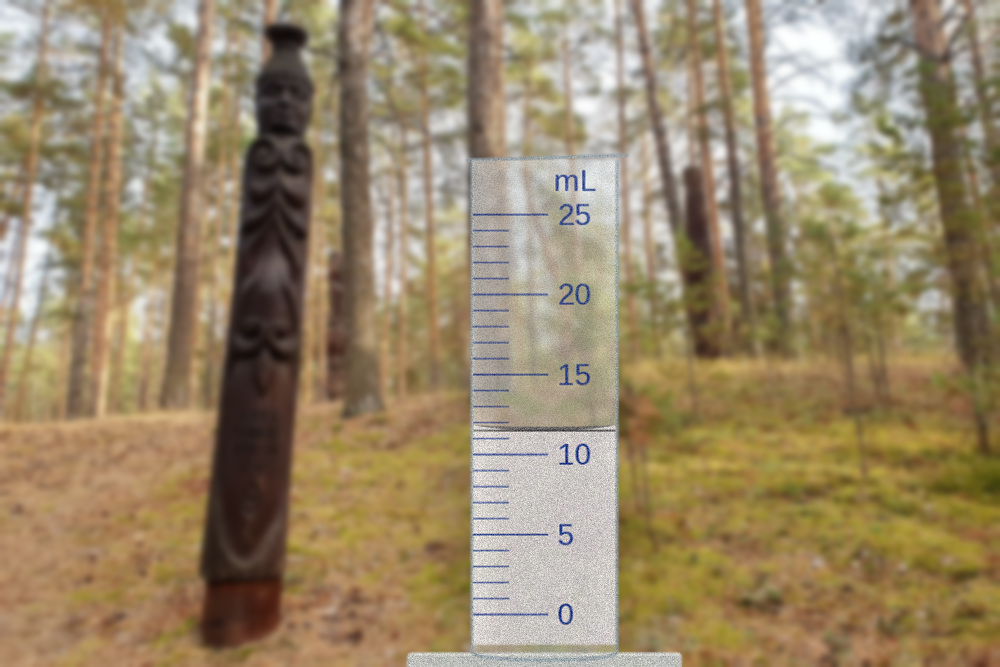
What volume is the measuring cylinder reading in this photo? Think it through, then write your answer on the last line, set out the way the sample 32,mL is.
11.5,mL
